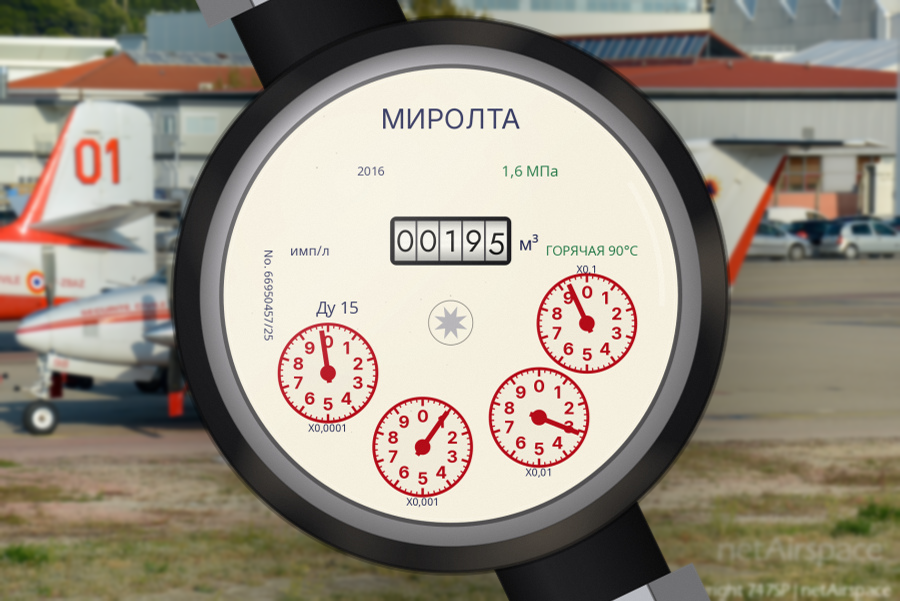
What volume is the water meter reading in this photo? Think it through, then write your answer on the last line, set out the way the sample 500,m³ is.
194.9309,m³
